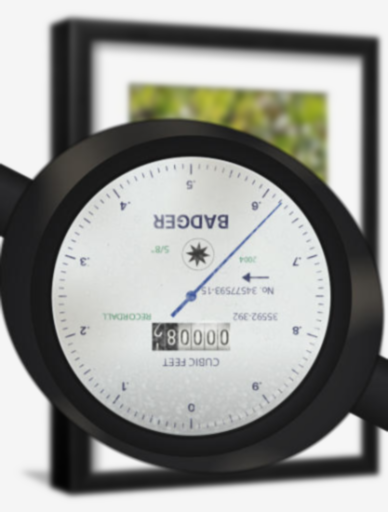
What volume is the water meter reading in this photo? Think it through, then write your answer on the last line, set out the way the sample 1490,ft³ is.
81.62,ft³
